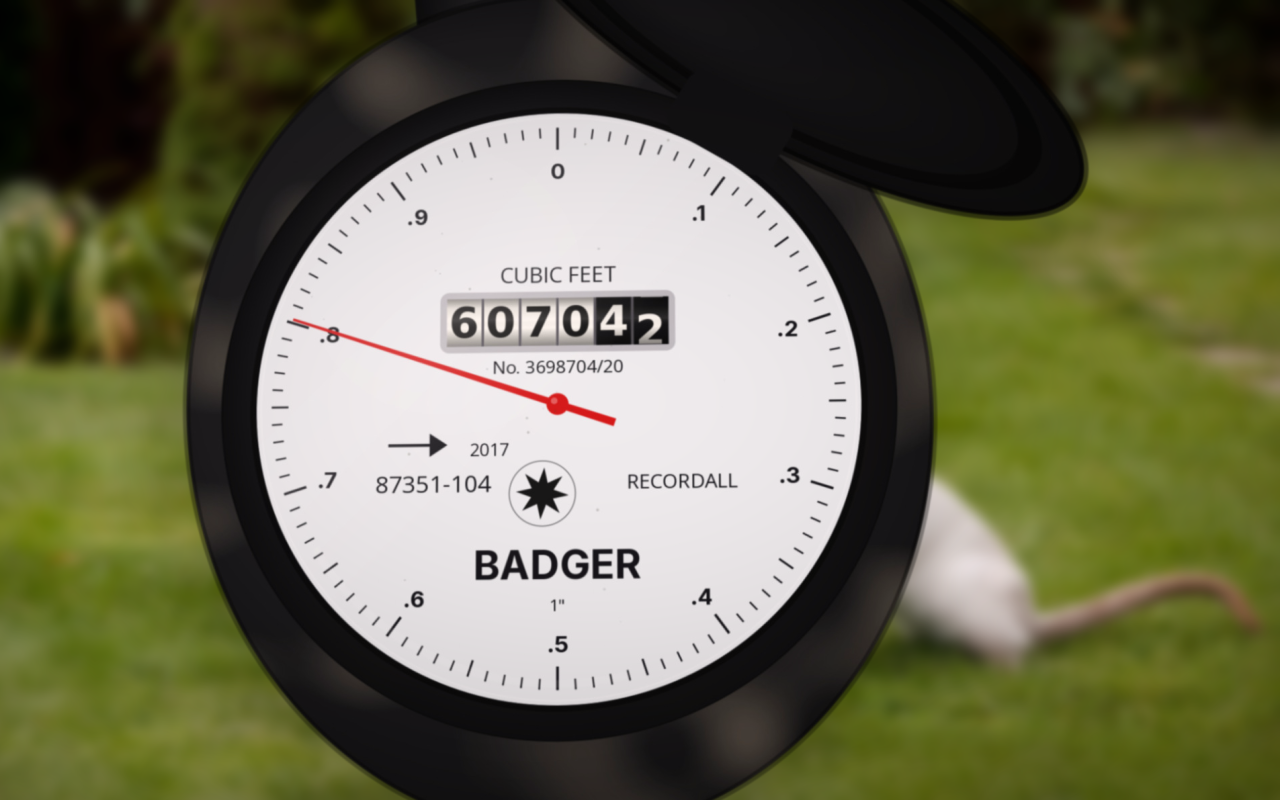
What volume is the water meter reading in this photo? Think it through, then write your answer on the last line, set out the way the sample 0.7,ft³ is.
607041.80,ft³
